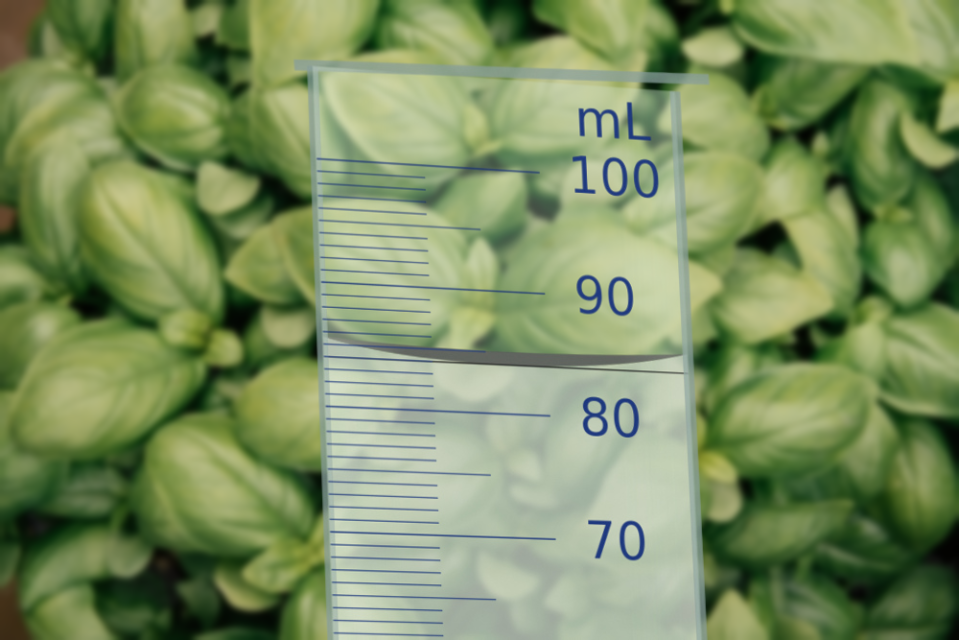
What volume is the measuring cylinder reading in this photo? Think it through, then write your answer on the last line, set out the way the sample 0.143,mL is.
84,mL
